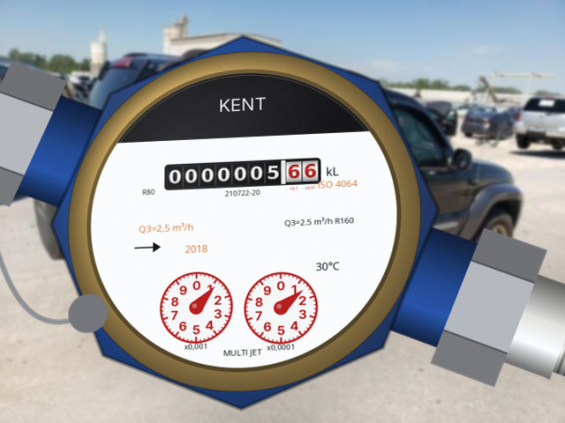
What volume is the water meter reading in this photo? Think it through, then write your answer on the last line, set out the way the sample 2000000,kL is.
5.6611,kL
